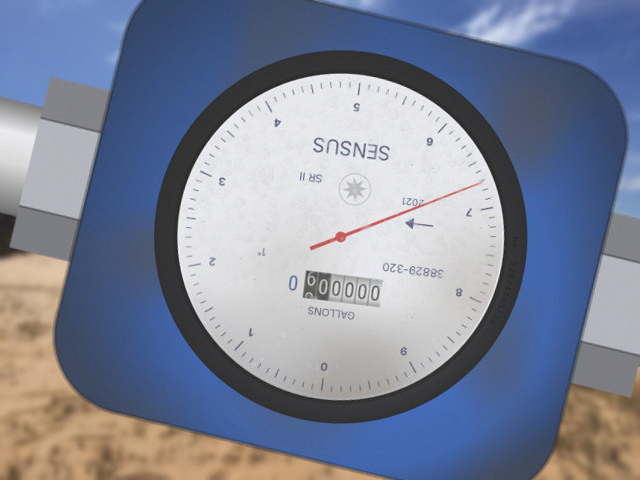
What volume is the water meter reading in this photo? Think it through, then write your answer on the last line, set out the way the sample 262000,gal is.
86.7,gal
